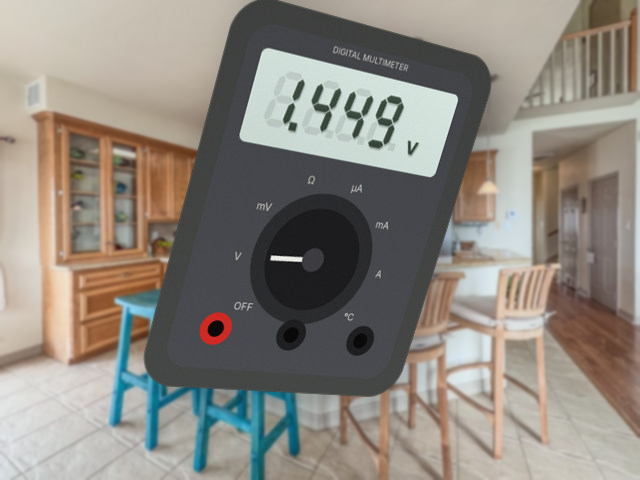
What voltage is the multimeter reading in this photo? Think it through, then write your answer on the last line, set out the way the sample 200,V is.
1.449,V
